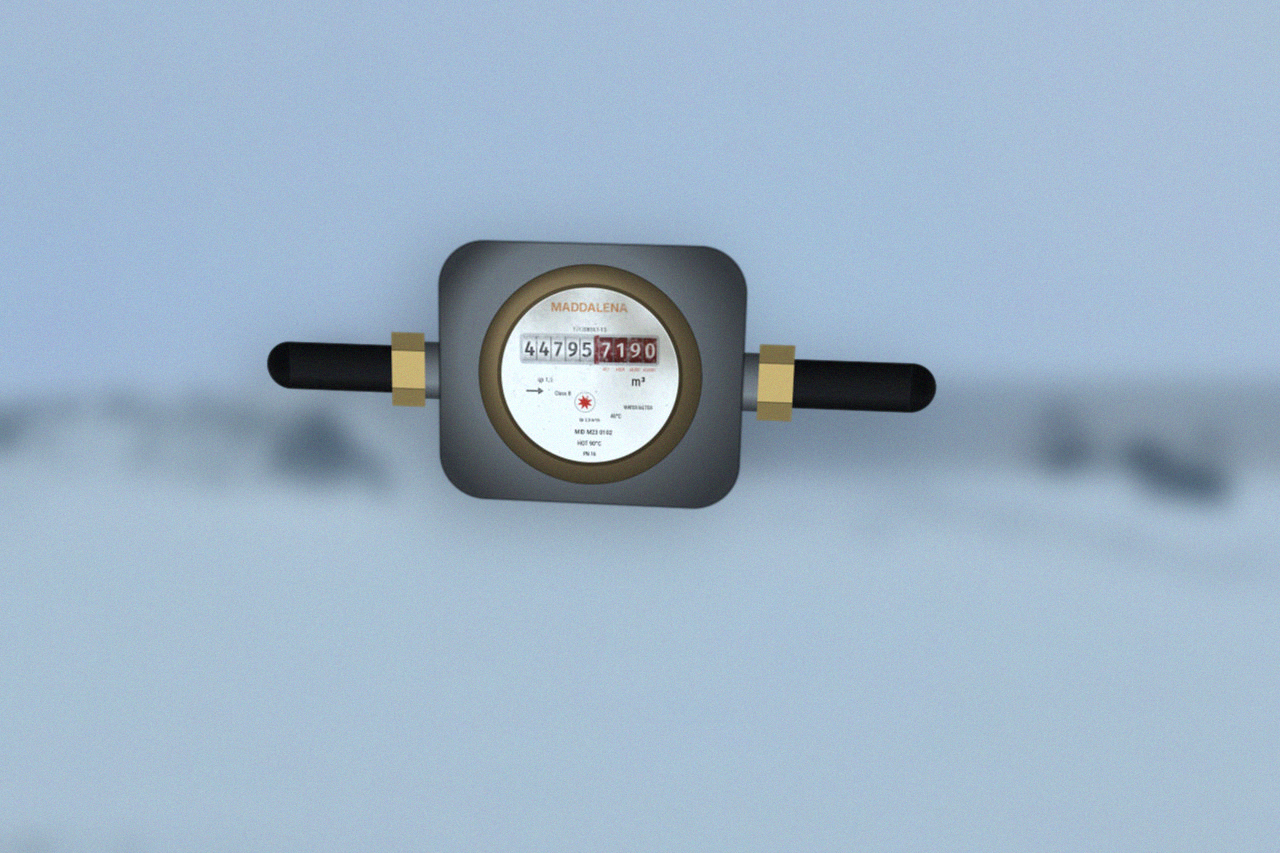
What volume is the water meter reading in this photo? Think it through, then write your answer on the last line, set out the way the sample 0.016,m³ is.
44795.7190,m³
